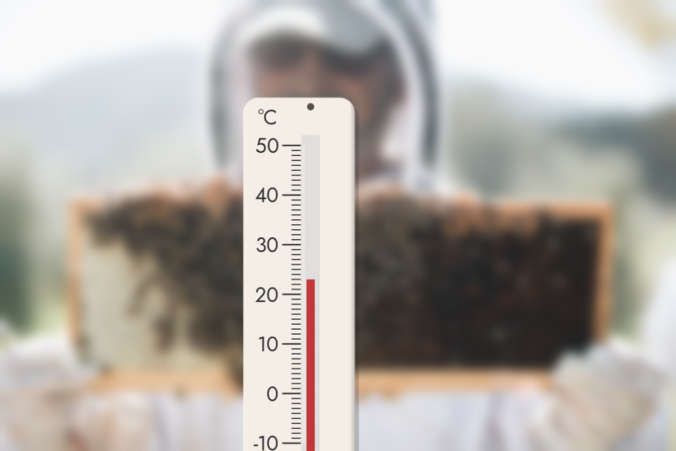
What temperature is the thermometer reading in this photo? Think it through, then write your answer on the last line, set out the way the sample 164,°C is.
23,°C
